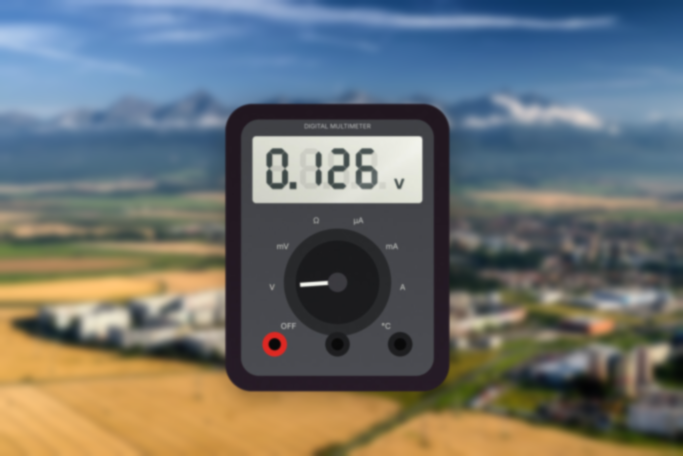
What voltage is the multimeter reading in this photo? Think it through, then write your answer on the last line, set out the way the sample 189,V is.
0.126,V
